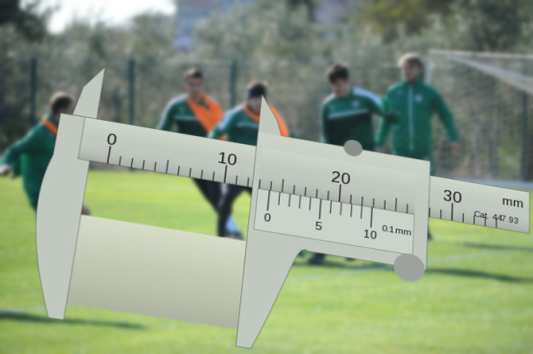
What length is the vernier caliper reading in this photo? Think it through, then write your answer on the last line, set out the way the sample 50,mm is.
13.9,mm
